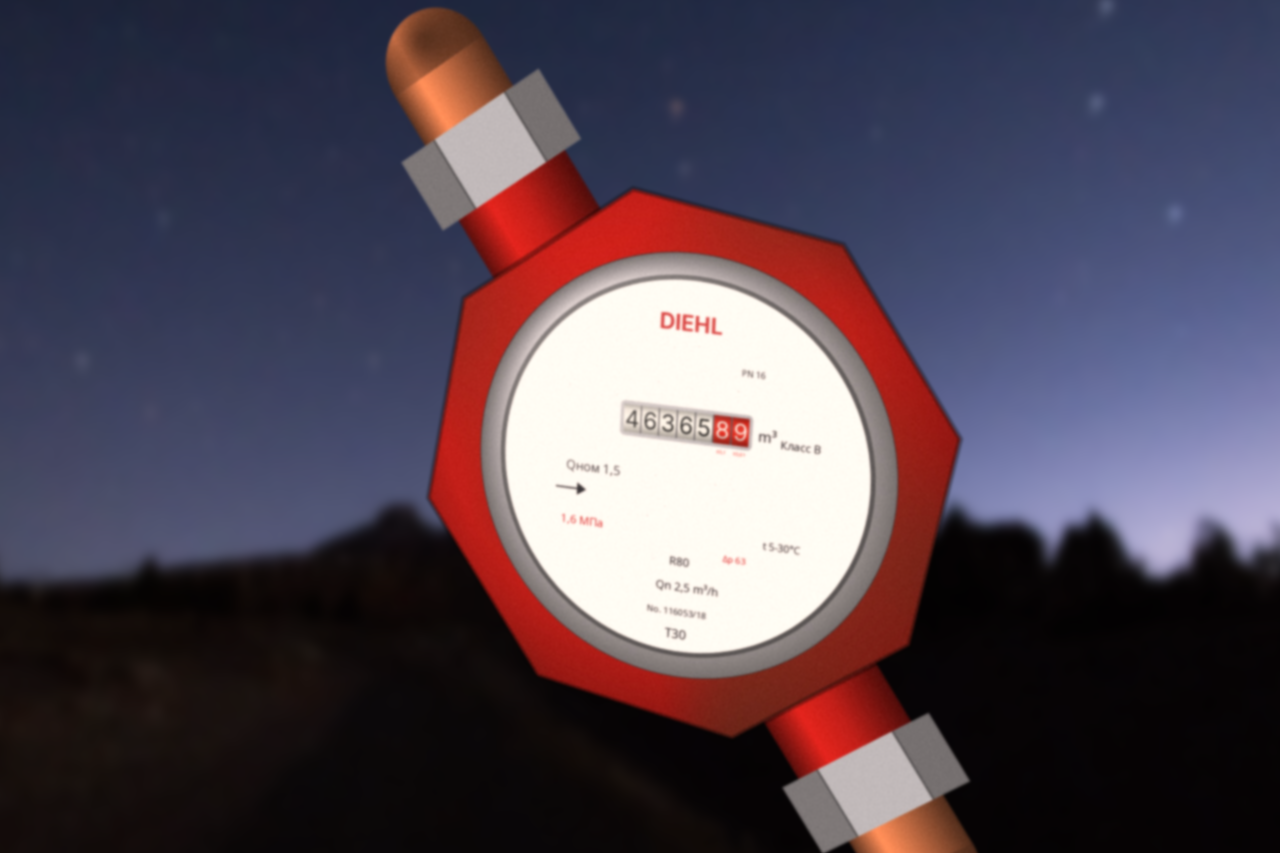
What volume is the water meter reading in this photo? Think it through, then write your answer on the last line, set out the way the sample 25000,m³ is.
46365.89,m³
